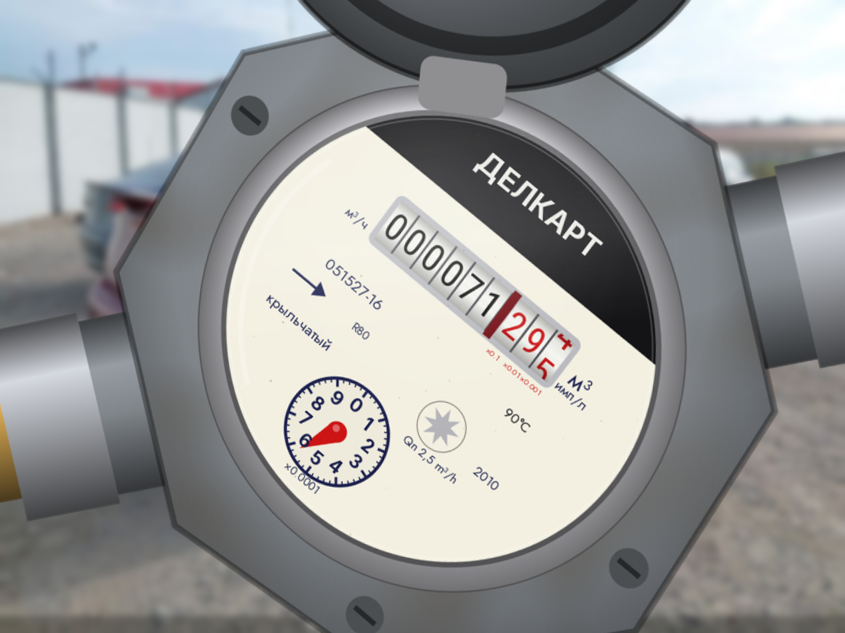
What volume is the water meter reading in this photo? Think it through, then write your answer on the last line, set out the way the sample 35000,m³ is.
71.2945,m³
